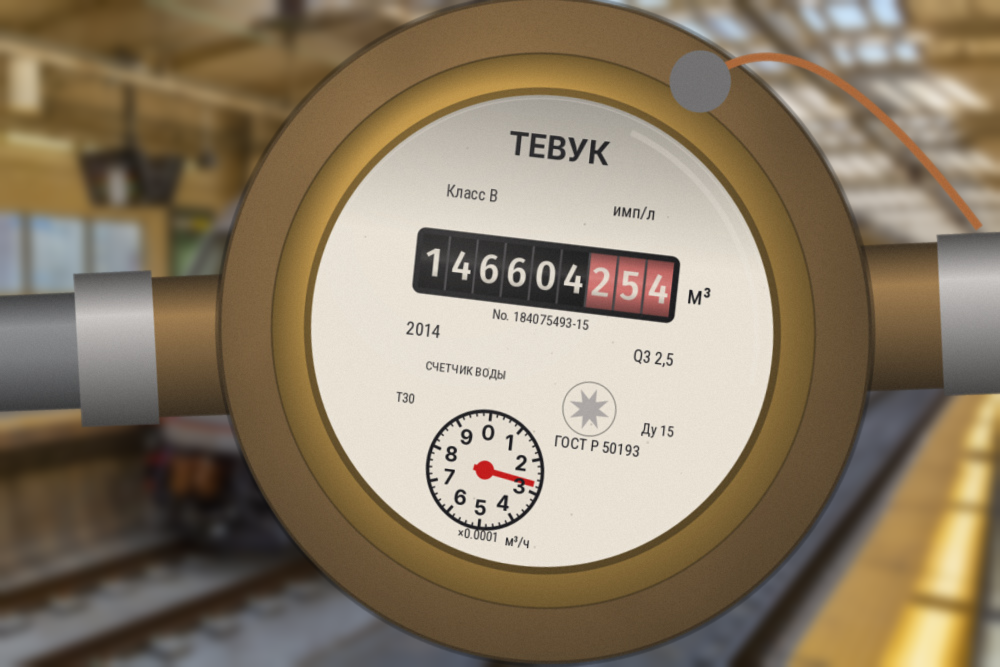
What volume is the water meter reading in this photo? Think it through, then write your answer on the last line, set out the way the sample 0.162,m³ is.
146604.2542,m³
